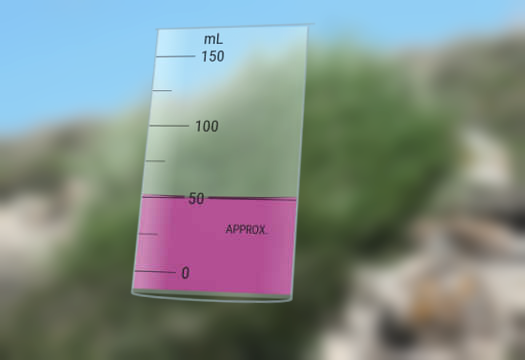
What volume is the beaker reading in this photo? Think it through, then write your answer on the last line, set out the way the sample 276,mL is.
50,mL
